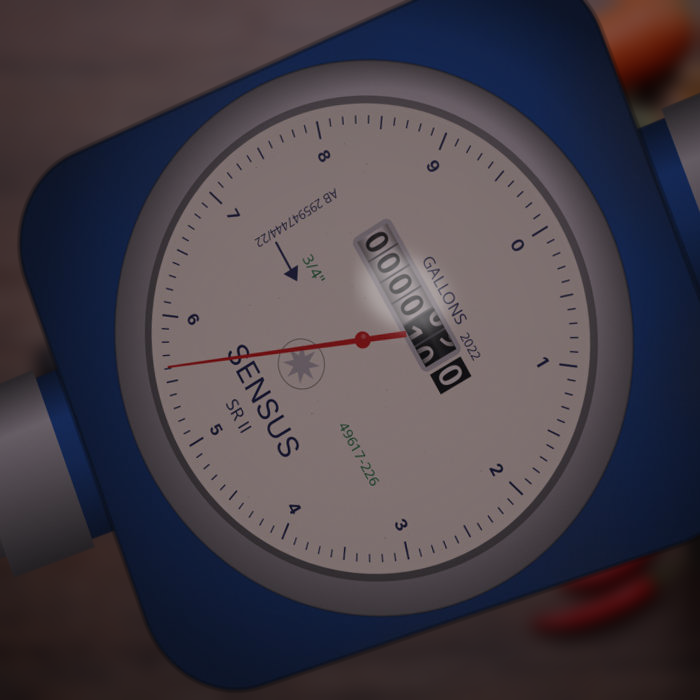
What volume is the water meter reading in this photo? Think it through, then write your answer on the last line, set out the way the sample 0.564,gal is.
95.6,gal
